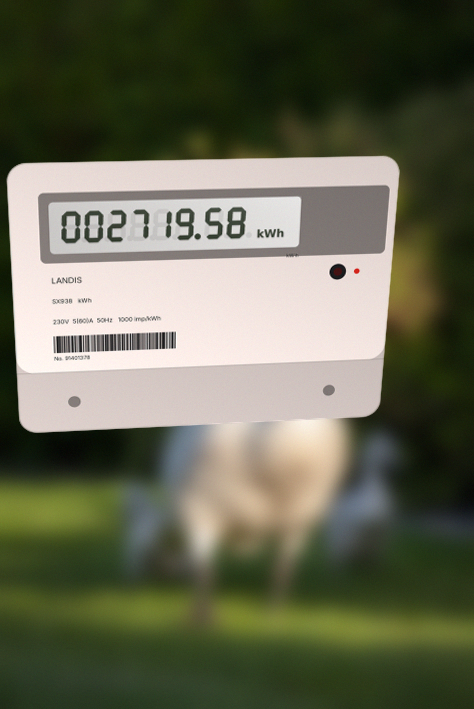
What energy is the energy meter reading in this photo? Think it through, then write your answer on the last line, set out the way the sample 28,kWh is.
2719.58,kWh
